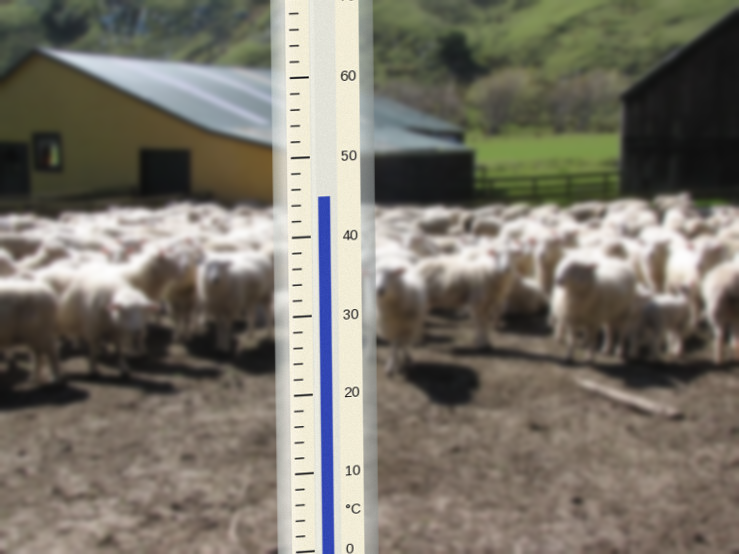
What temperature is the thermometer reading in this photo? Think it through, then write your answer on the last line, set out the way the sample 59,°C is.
45,°C
